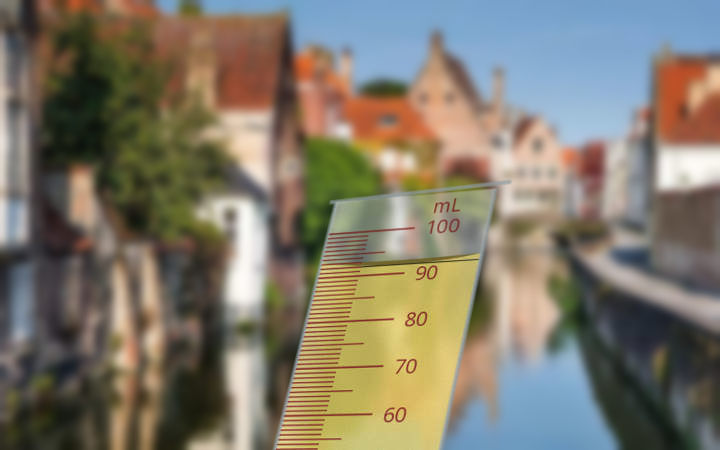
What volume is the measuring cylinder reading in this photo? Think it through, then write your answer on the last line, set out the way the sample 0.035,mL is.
92,mL
